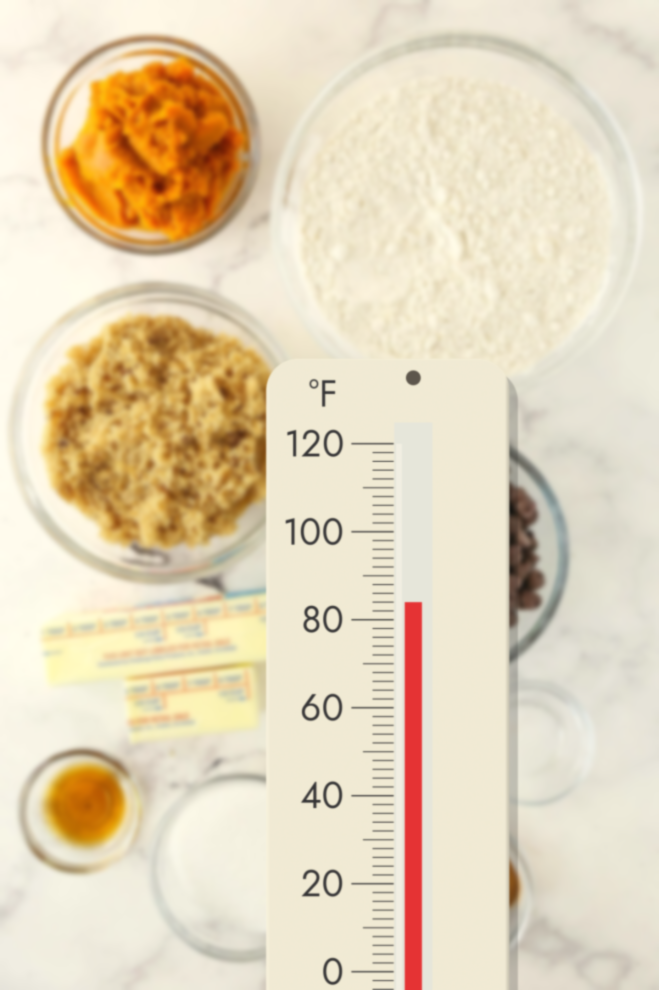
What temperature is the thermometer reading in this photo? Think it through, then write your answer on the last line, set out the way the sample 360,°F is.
84,°F
